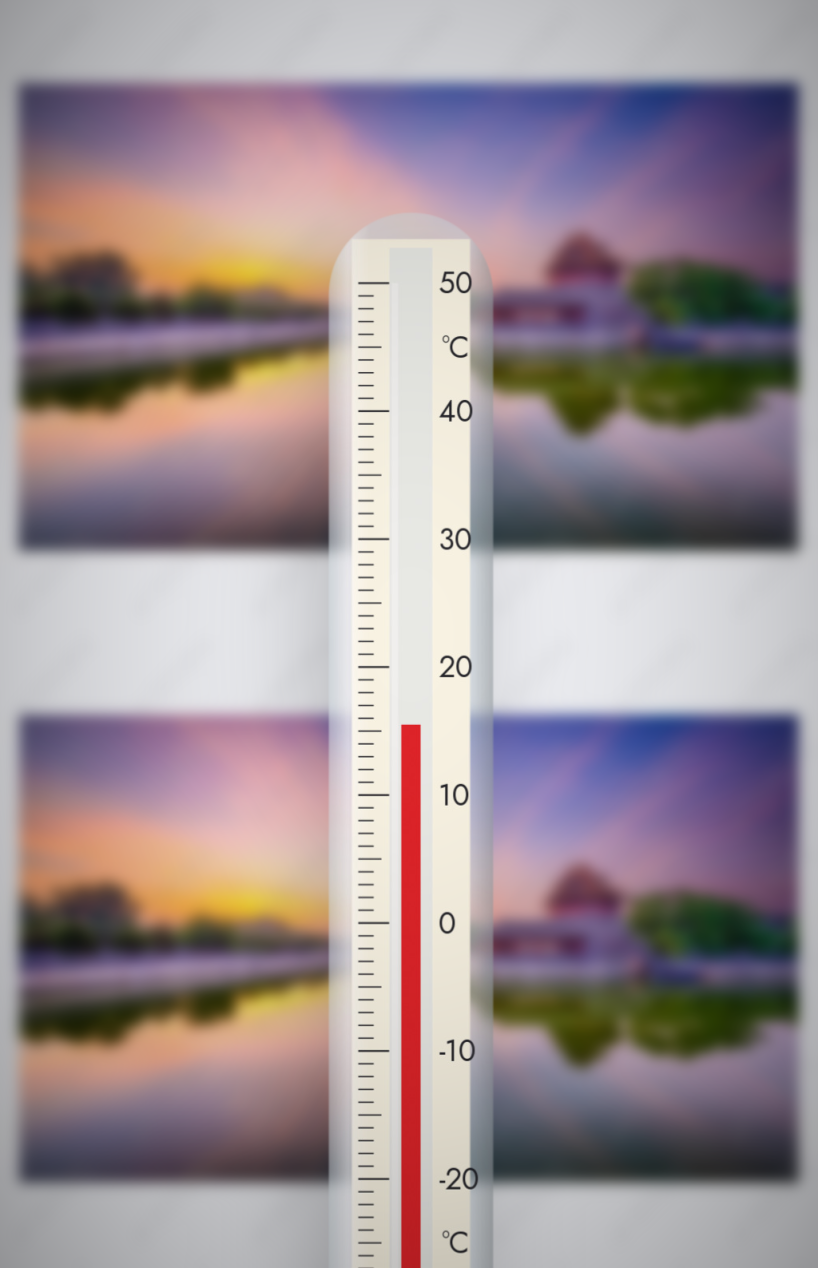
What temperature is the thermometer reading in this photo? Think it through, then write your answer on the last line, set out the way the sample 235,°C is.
15.5,°C
